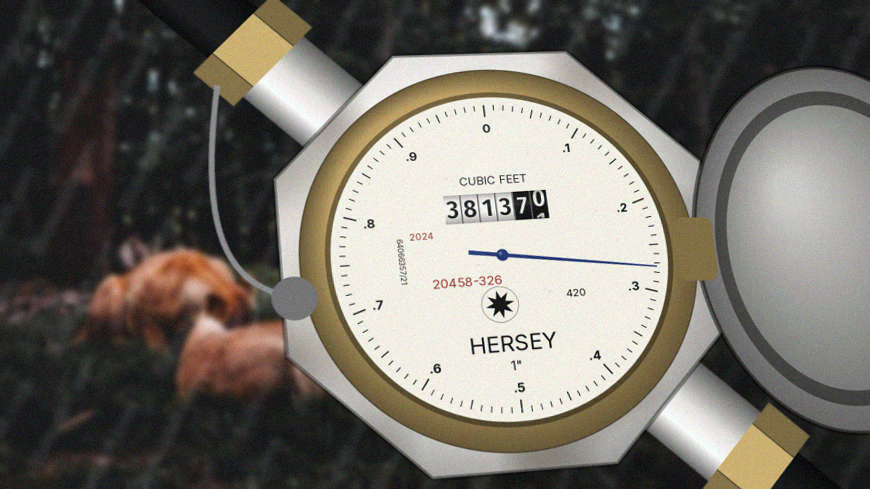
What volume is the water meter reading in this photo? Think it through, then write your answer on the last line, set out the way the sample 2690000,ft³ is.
381370.27,ft³
